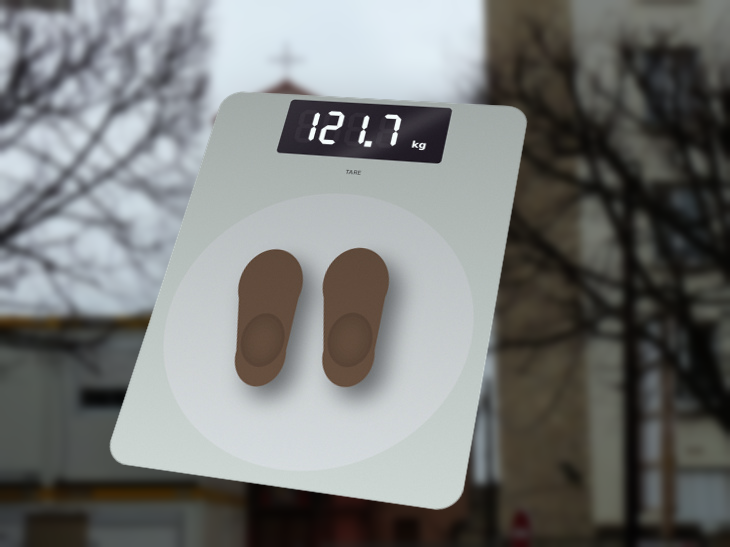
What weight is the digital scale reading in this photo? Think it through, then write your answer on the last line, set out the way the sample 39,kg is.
121.7,kg
